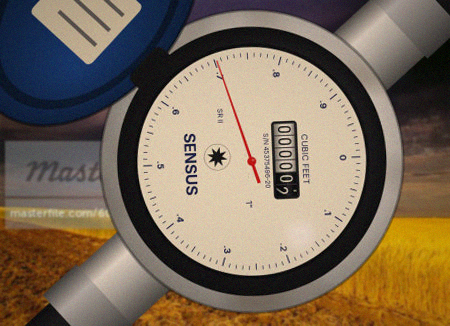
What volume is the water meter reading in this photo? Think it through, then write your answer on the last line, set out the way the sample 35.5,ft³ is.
1.70,ft³
